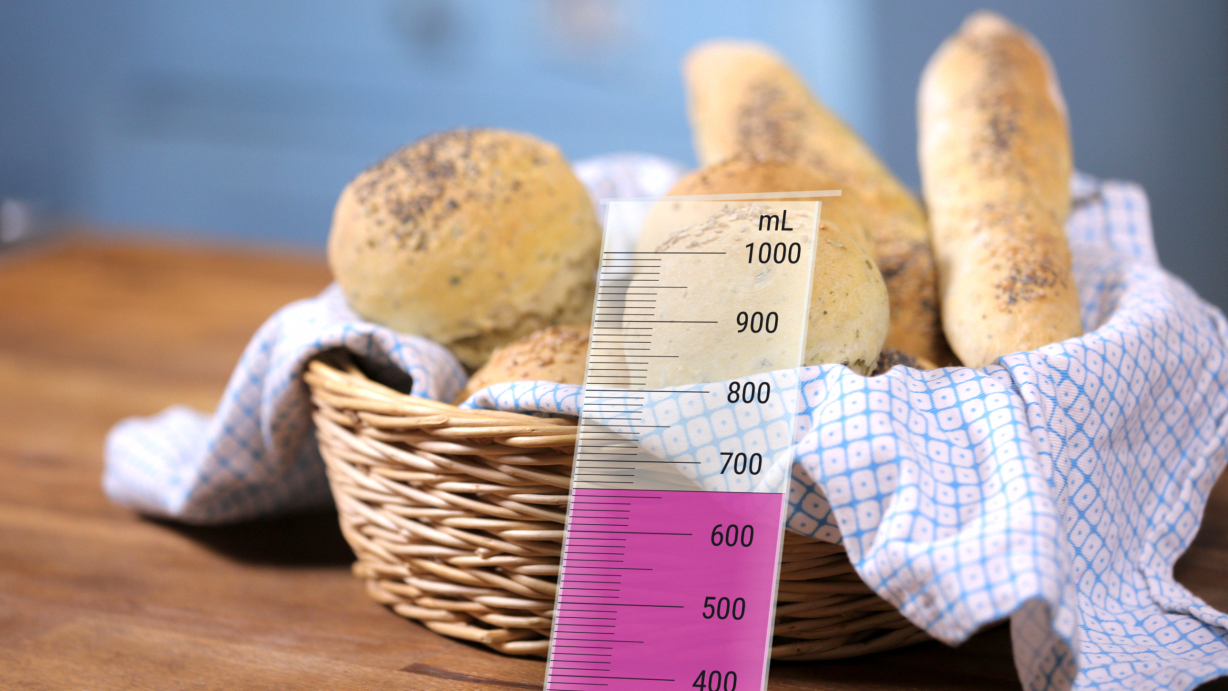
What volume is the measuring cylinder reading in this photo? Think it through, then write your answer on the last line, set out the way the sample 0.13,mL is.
660,mL
